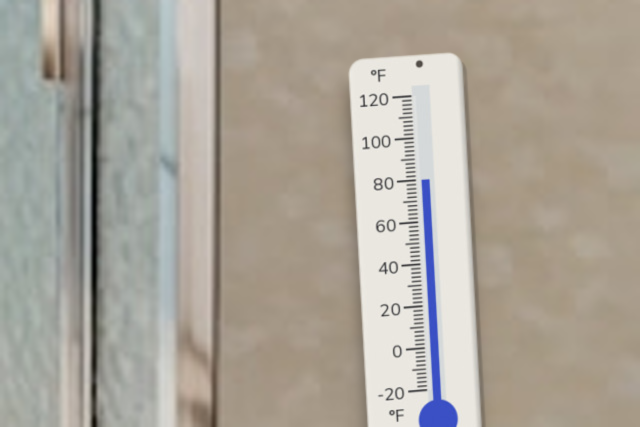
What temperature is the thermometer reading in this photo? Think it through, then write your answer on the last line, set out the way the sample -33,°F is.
80,°F
